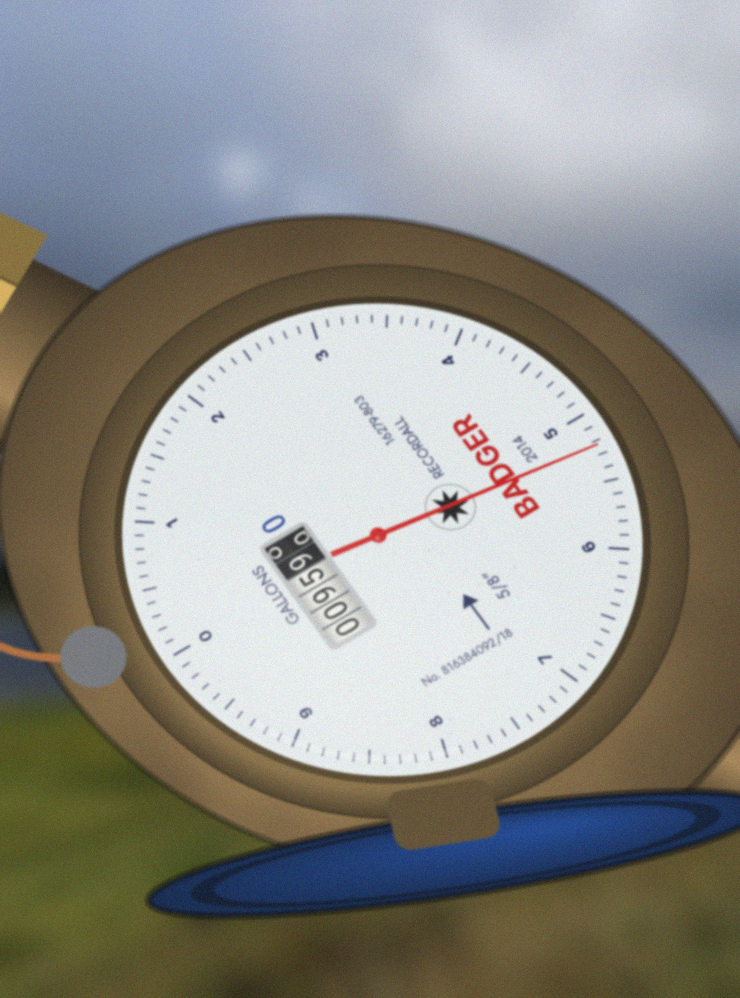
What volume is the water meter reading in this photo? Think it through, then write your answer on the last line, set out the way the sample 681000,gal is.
95985.2,gal
